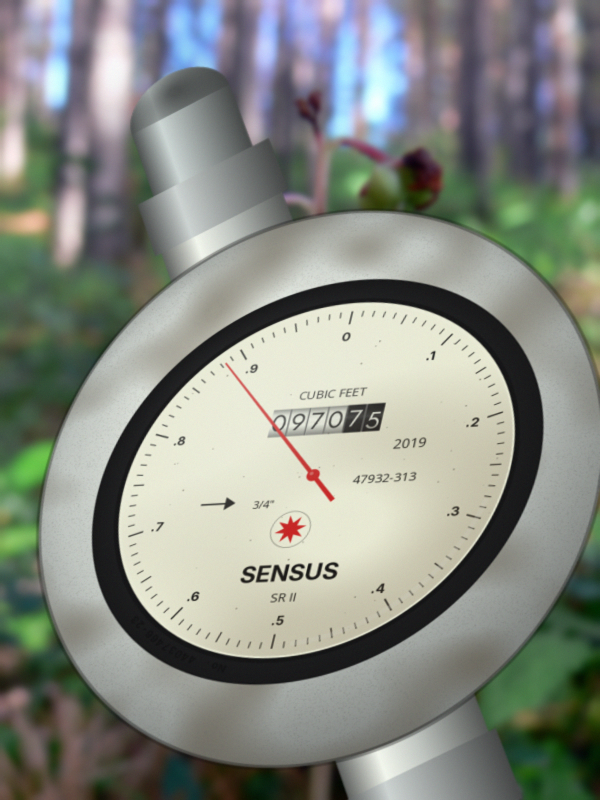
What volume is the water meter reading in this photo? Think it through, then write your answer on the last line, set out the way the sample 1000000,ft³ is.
97074.88,ft³
